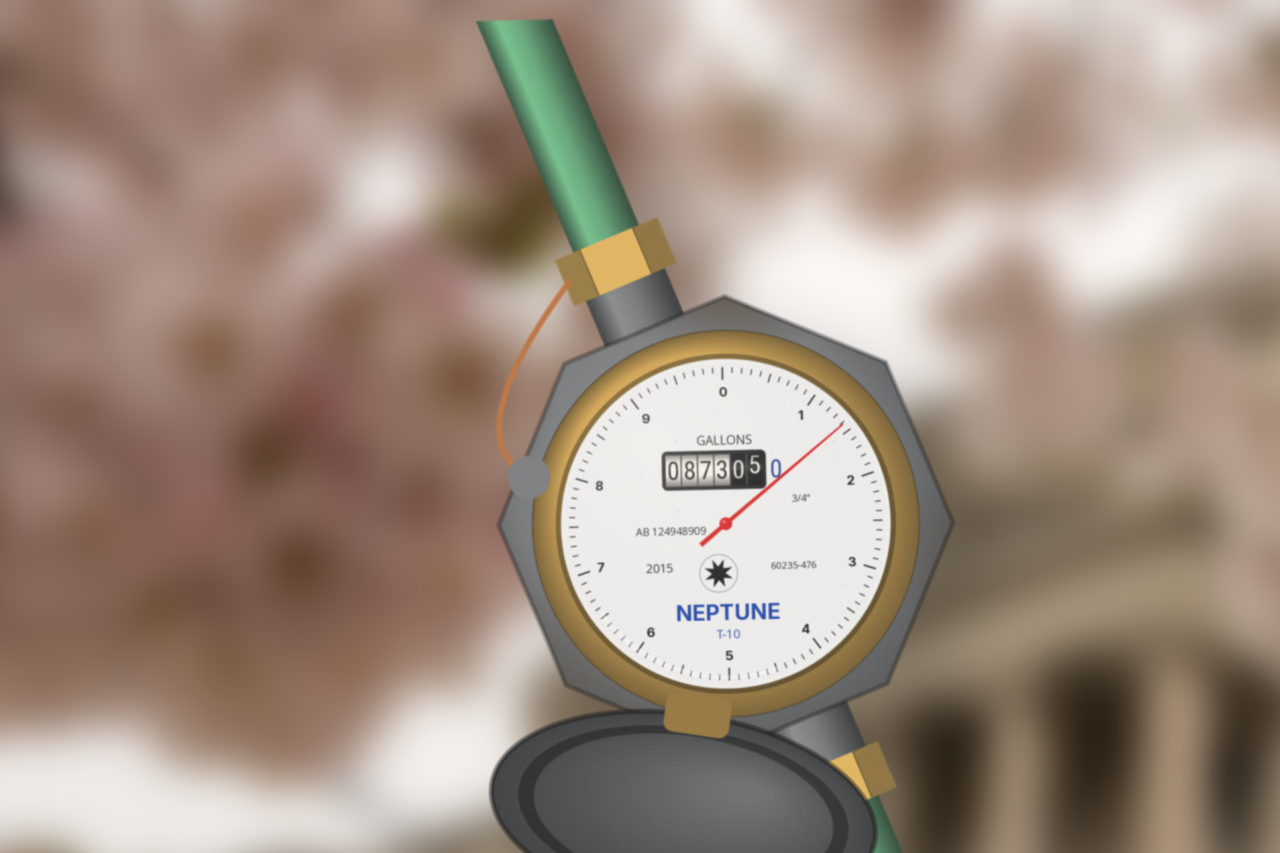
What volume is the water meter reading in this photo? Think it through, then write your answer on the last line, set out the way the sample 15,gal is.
873051.4,gal
